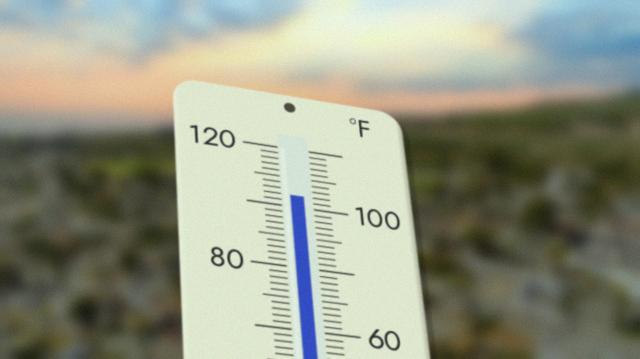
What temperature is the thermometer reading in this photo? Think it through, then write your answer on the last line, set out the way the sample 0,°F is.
104,°F
